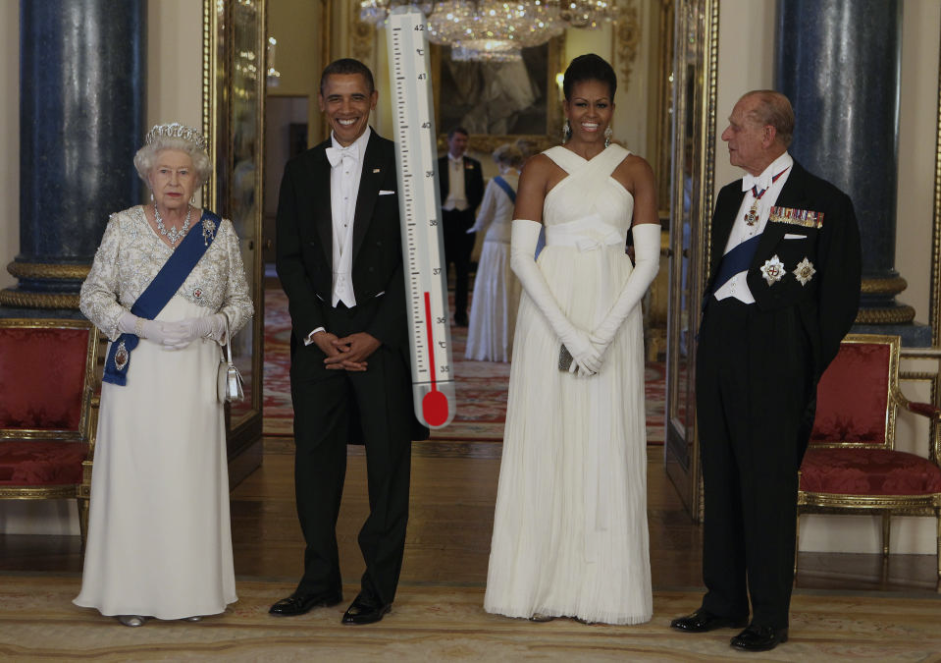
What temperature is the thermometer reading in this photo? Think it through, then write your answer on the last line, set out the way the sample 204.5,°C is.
36.6,°C
